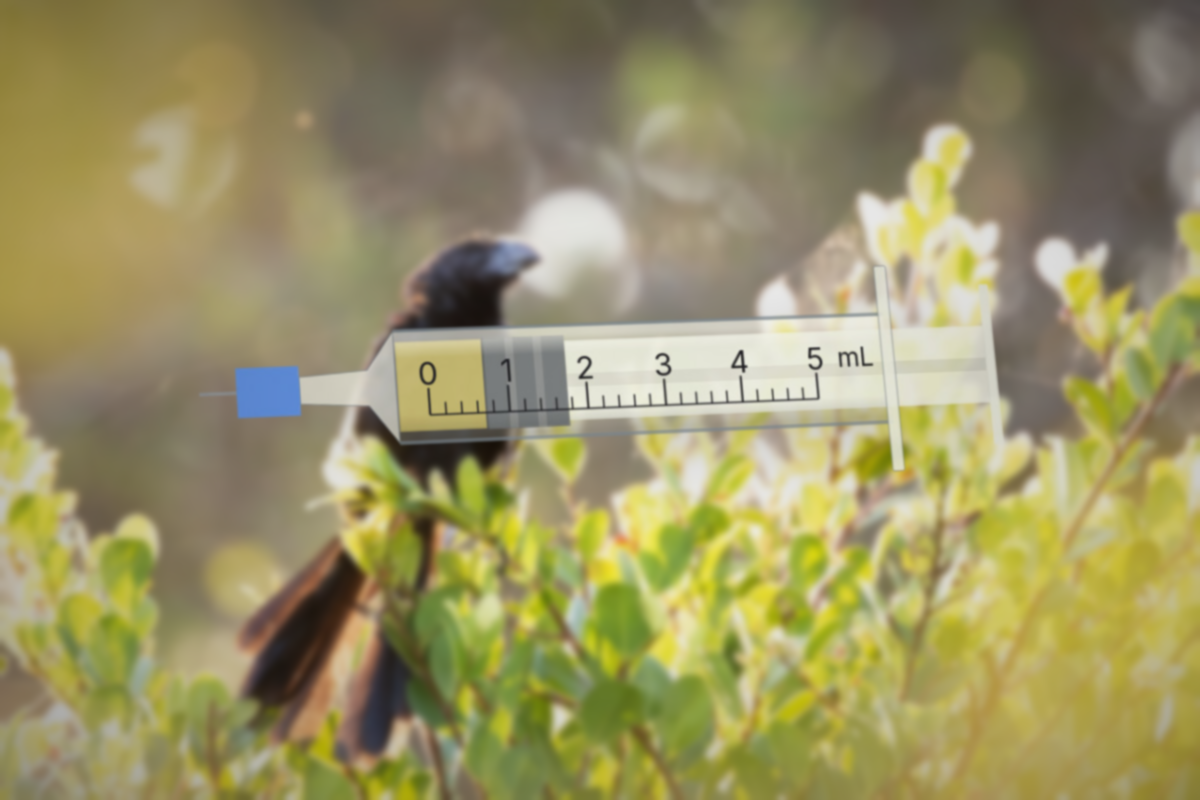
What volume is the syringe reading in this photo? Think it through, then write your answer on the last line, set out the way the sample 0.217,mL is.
0.7,mL
